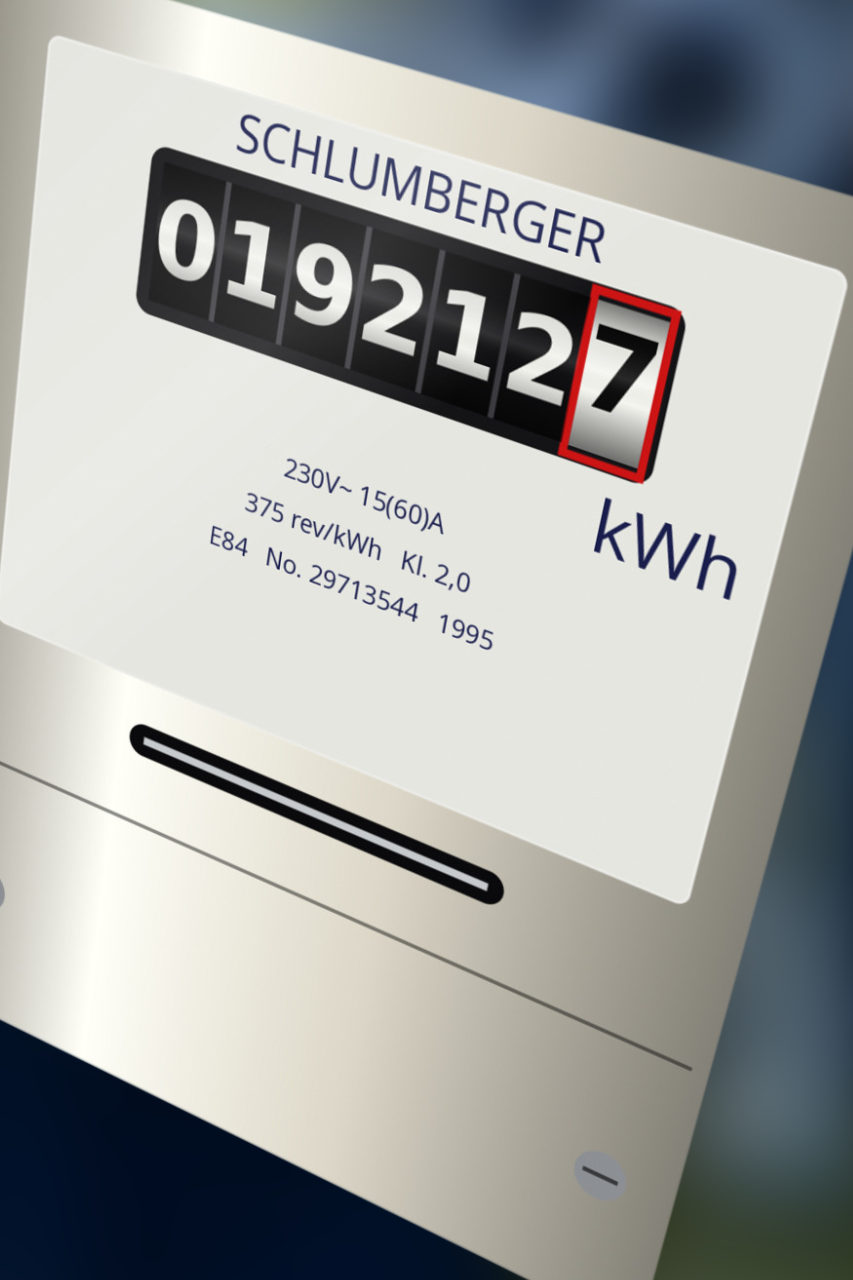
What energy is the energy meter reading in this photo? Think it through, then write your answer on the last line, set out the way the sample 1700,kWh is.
19212.7,kWh
